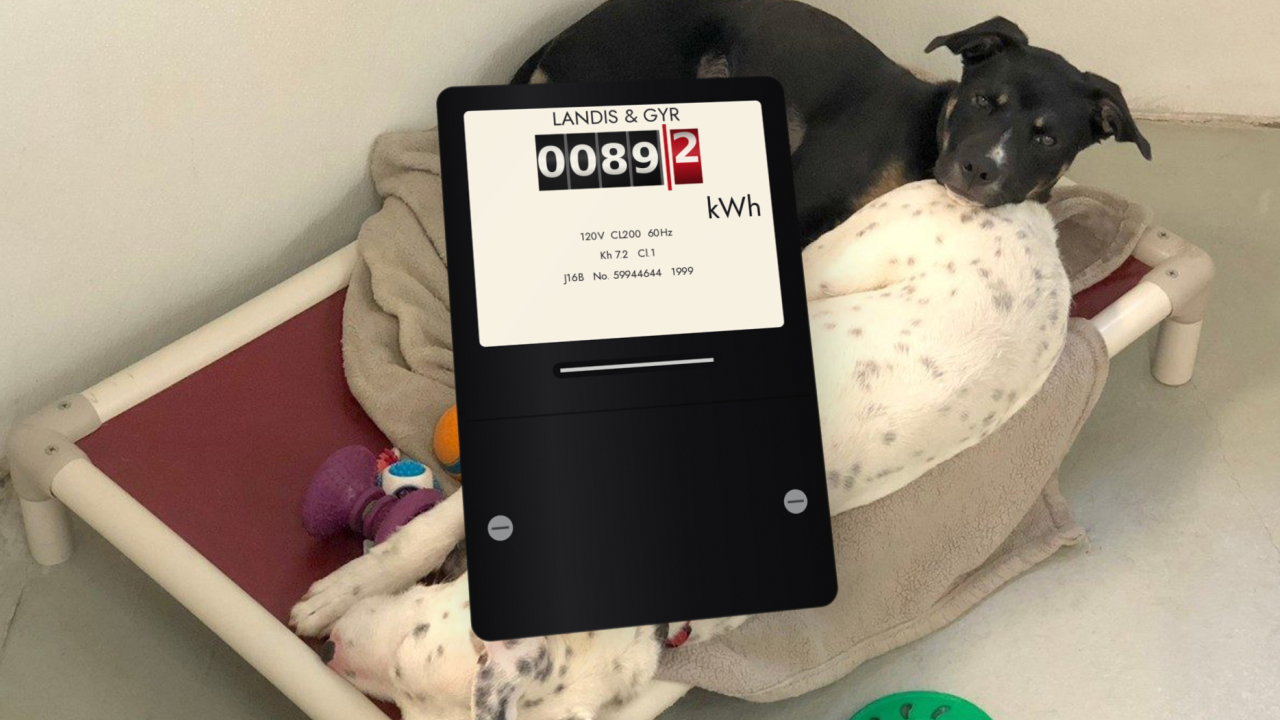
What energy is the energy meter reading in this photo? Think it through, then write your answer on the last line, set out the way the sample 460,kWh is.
89.2,kWh
